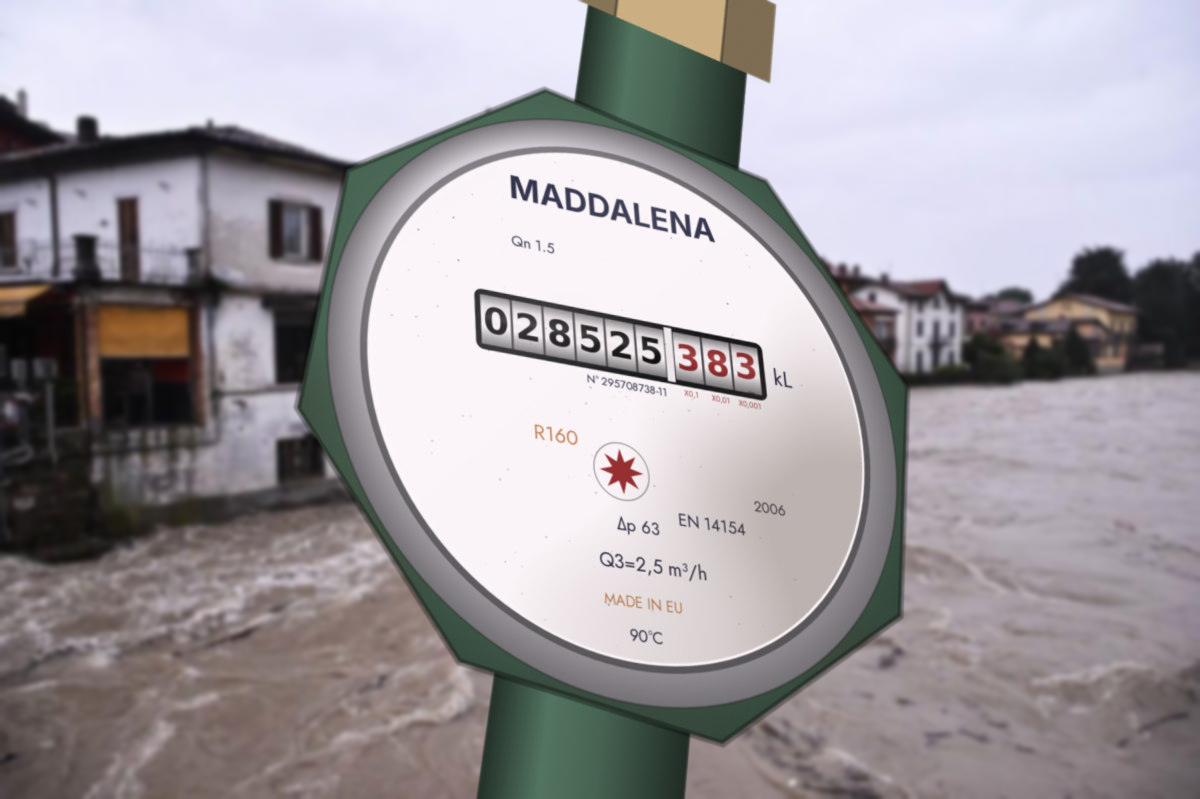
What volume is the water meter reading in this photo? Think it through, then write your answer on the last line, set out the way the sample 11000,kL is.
28525.383,kL
